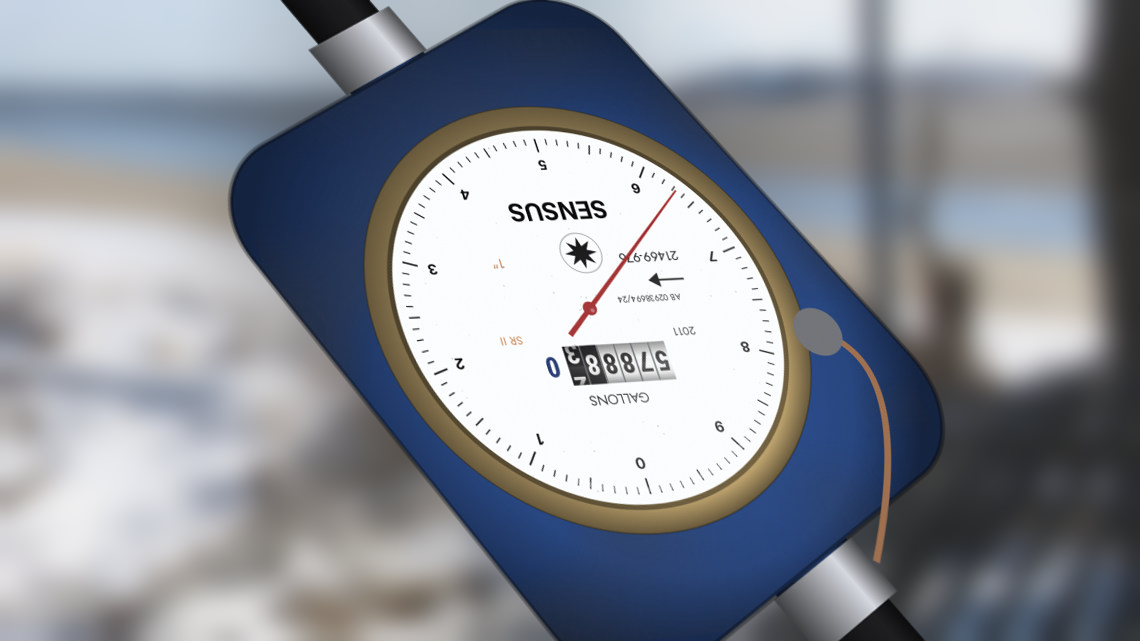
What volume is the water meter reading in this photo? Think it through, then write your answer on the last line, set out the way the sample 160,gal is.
5788826.3,gal
